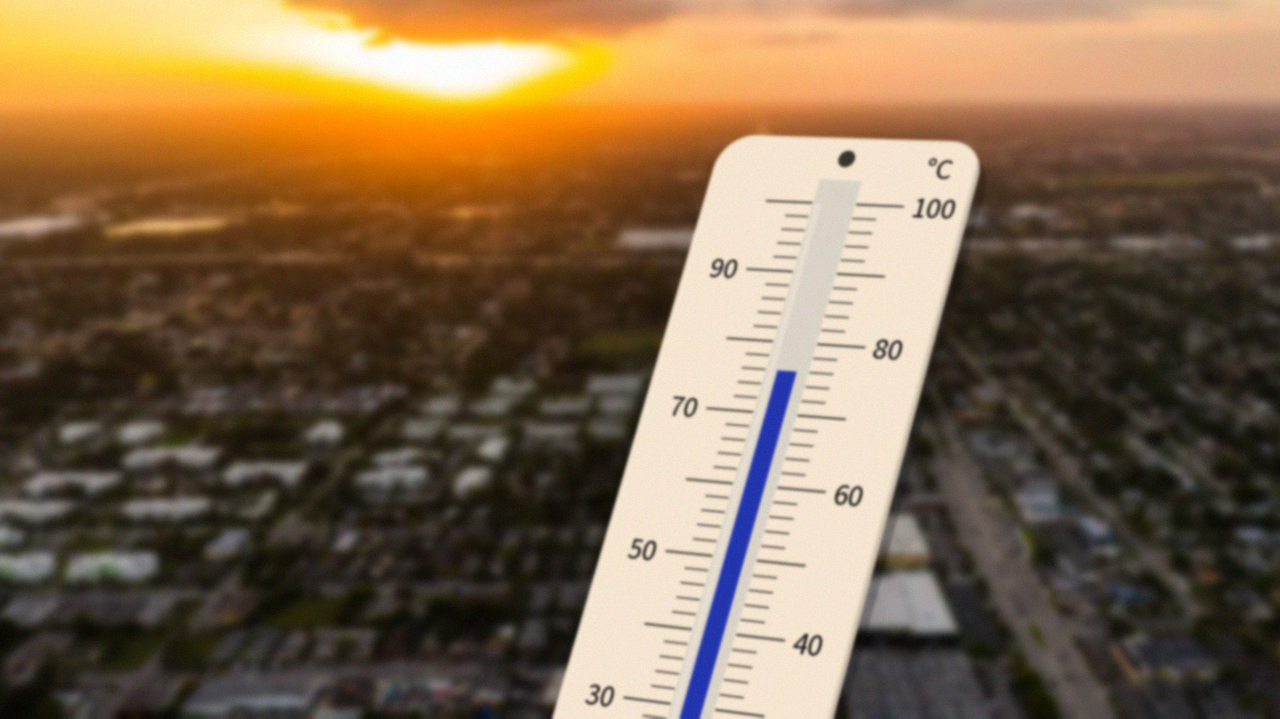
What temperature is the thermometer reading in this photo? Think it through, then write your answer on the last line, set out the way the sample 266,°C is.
76,°C
